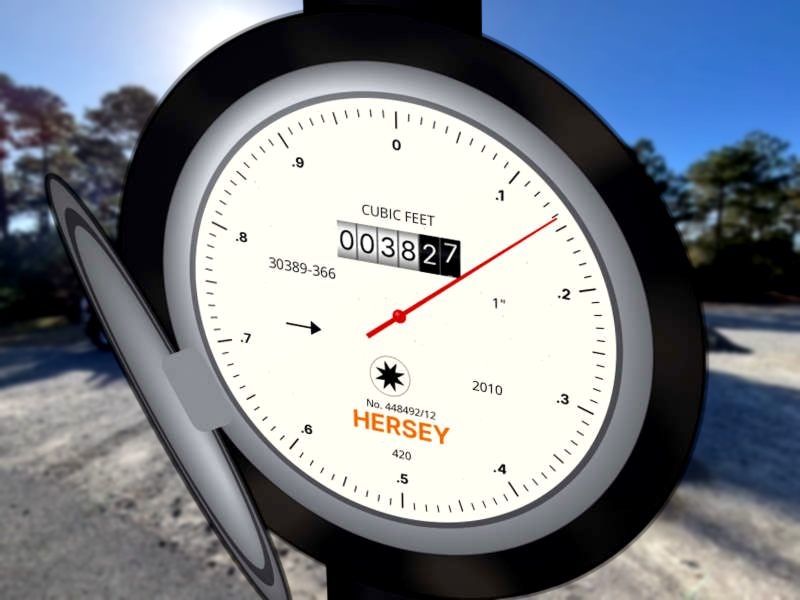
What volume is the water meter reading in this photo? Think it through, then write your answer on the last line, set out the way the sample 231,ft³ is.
3827.14,ft³
